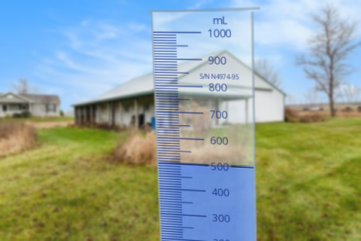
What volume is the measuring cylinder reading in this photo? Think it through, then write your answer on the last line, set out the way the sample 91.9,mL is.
500,mL
